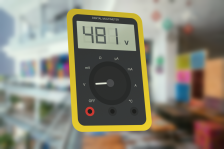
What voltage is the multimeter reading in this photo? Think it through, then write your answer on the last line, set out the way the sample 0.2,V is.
481,V
